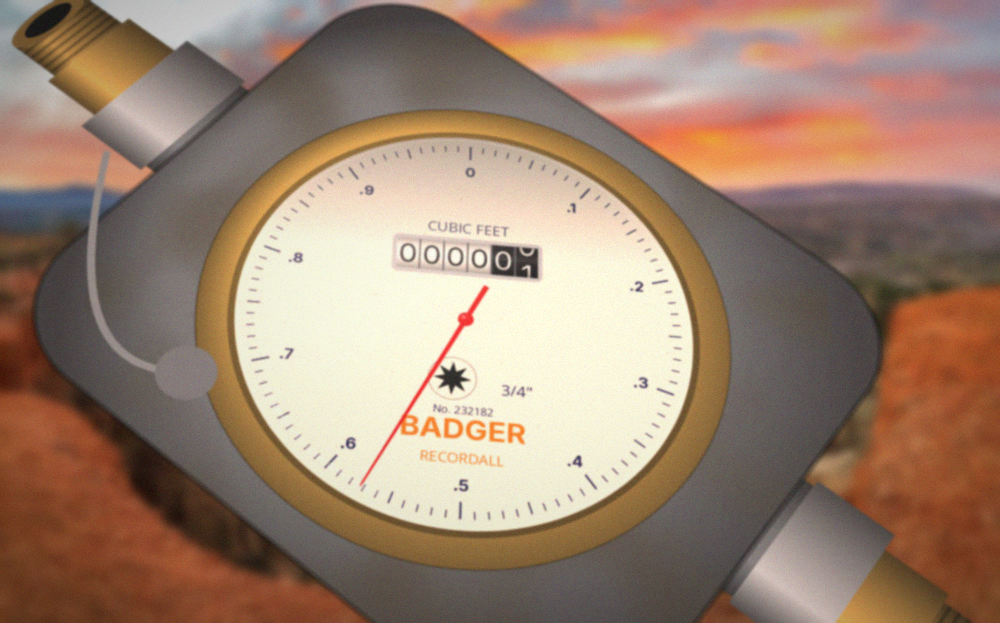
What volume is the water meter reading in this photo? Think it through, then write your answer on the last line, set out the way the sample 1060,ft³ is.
0.57,ft³
